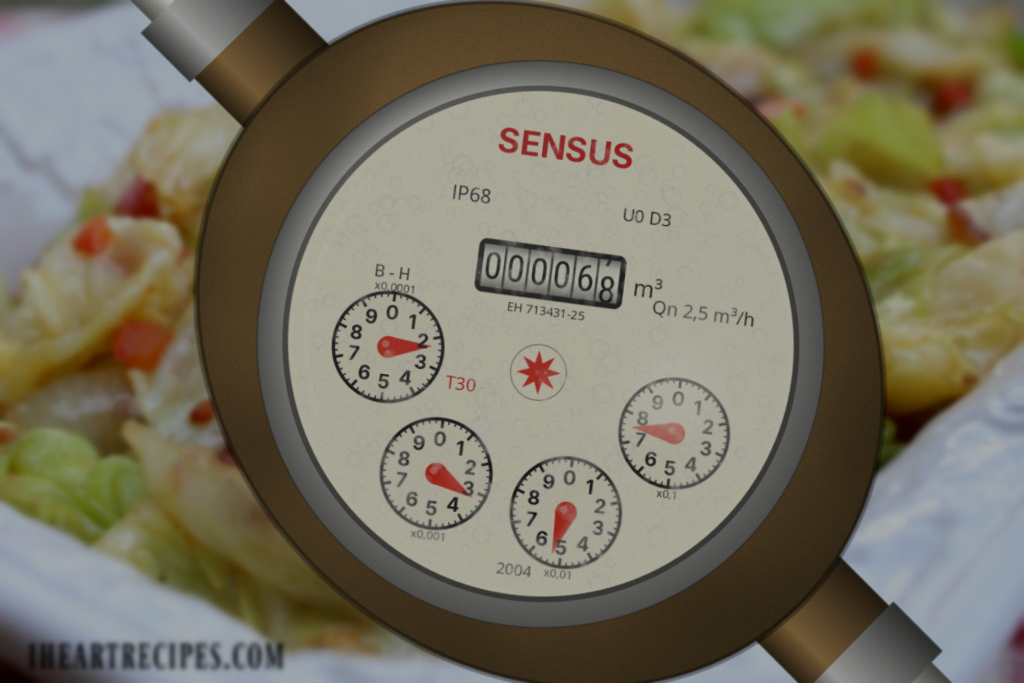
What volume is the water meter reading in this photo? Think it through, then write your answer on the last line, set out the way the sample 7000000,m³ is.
67.7532,m³
